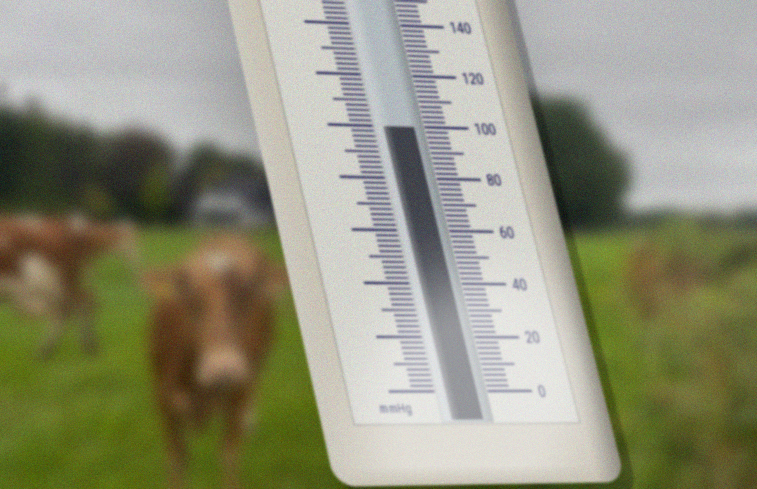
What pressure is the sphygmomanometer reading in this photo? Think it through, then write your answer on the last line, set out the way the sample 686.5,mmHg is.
100,mmHg
